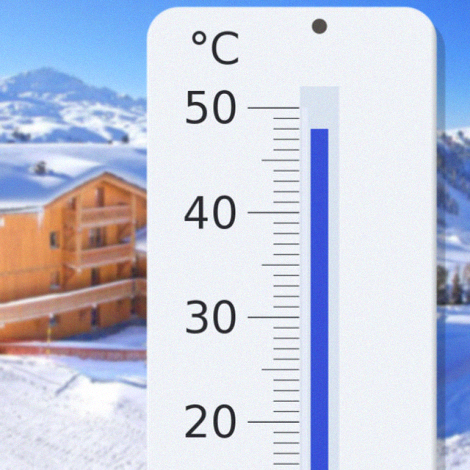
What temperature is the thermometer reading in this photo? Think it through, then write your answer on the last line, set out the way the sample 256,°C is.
48,°C
